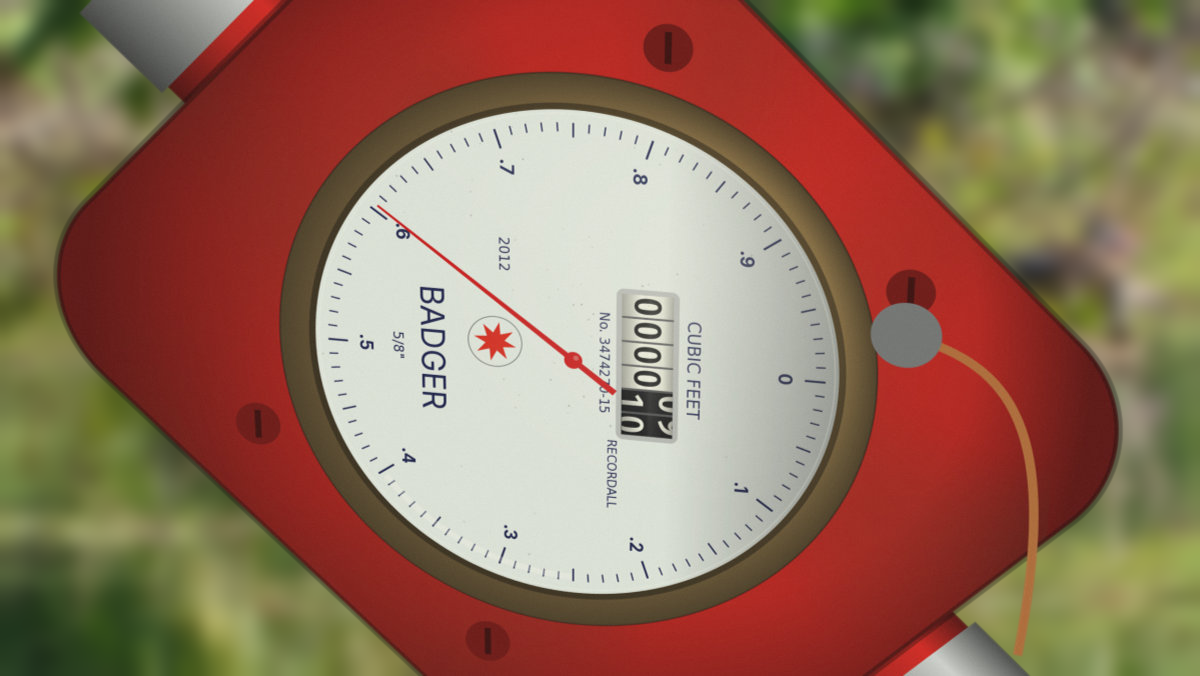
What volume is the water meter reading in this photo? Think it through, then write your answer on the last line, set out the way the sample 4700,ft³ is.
9.60,ft³
